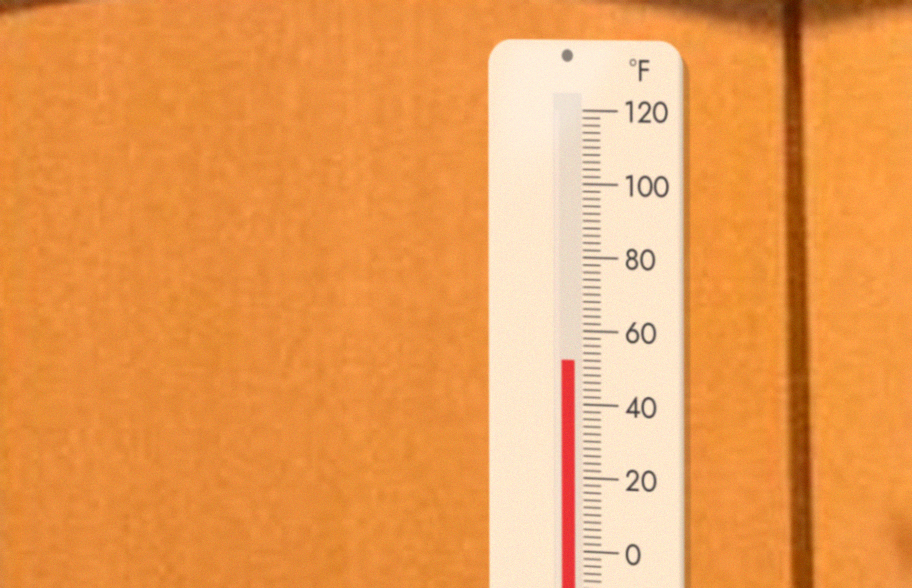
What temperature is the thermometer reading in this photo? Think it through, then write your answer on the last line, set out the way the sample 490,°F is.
52,°F
